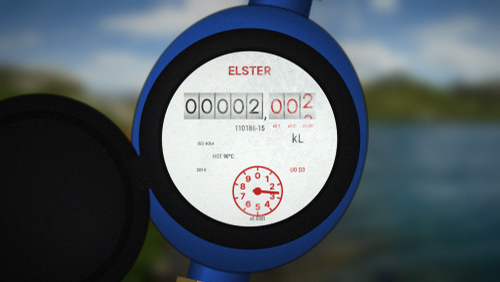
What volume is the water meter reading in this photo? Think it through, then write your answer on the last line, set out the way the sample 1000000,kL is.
2.0022,kL
